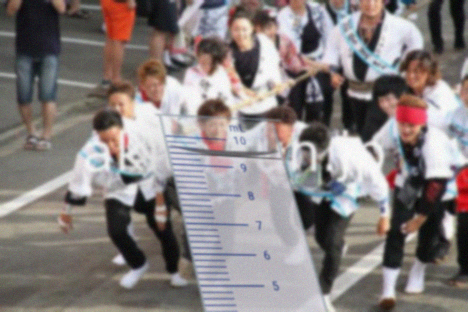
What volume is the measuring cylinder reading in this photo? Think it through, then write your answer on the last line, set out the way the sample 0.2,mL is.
9.4,mL
